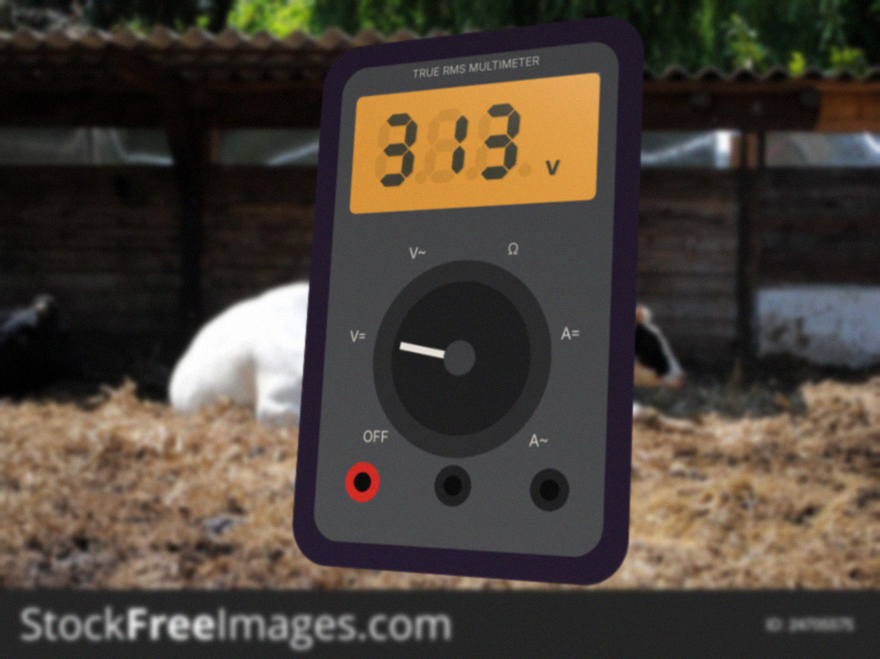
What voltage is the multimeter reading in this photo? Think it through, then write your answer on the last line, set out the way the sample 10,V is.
313,V
